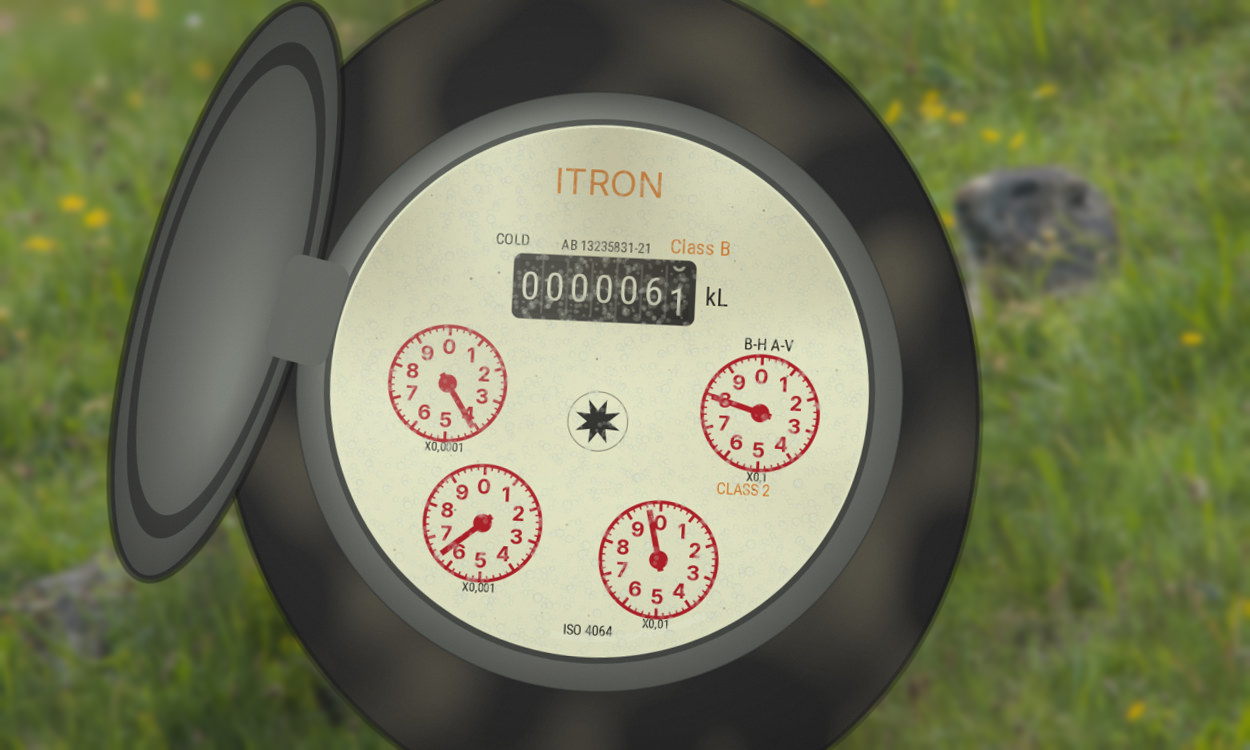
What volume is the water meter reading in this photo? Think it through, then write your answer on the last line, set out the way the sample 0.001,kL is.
60.7964,kL
